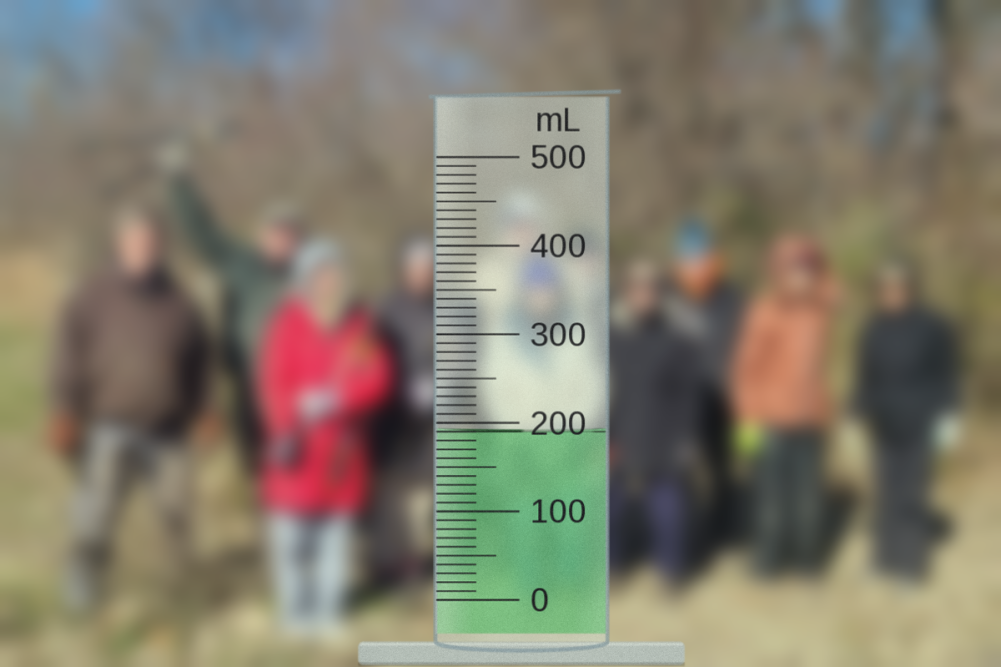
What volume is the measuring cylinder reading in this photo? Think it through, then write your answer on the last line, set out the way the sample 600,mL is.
190,mL
